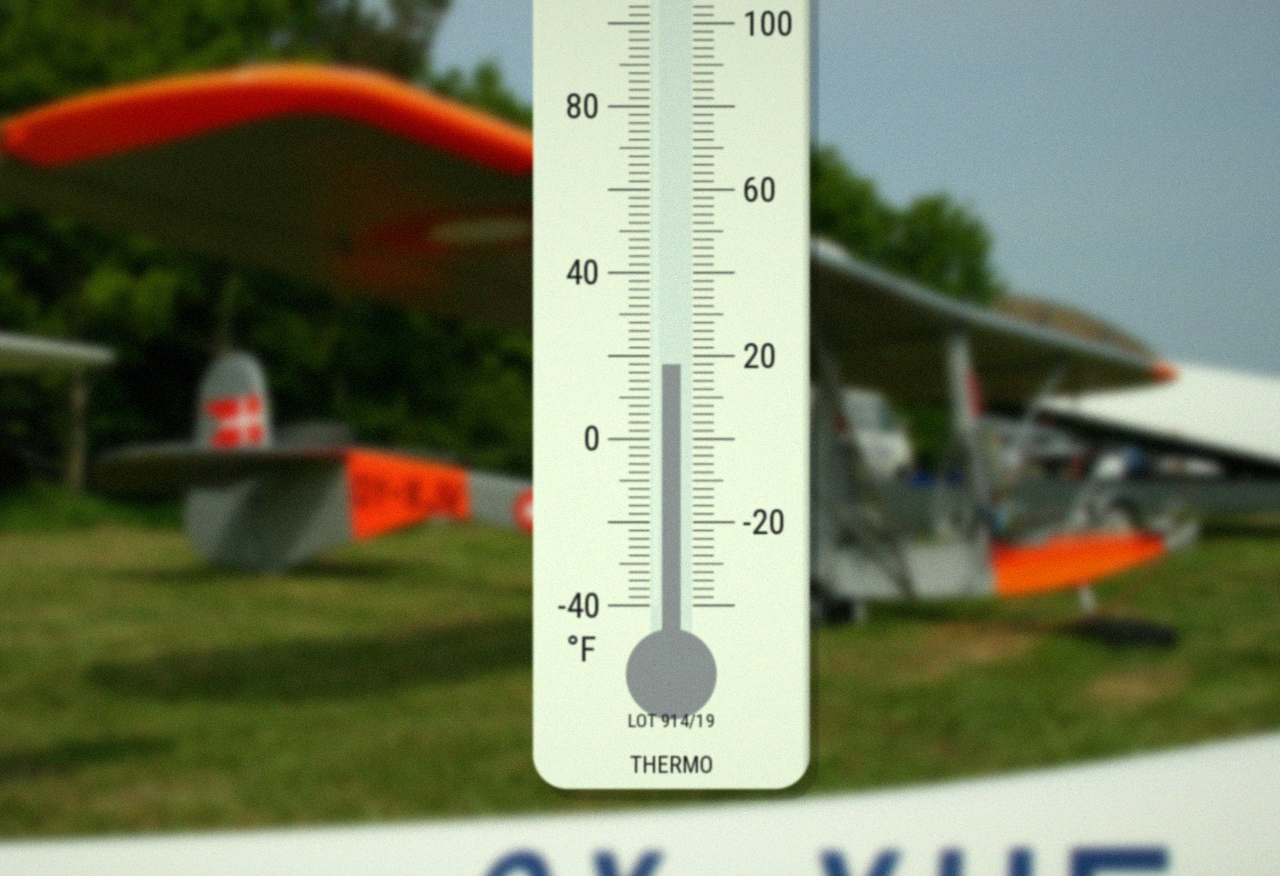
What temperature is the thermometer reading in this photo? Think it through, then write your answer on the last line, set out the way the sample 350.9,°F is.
18,°F
